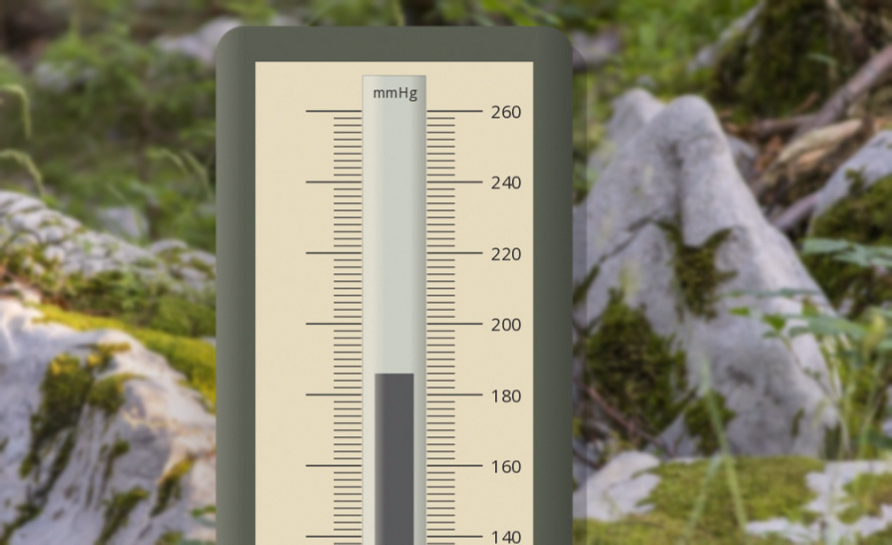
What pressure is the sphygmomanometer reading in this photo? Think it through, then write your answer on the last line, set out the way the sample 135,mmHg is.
186,mmHg
